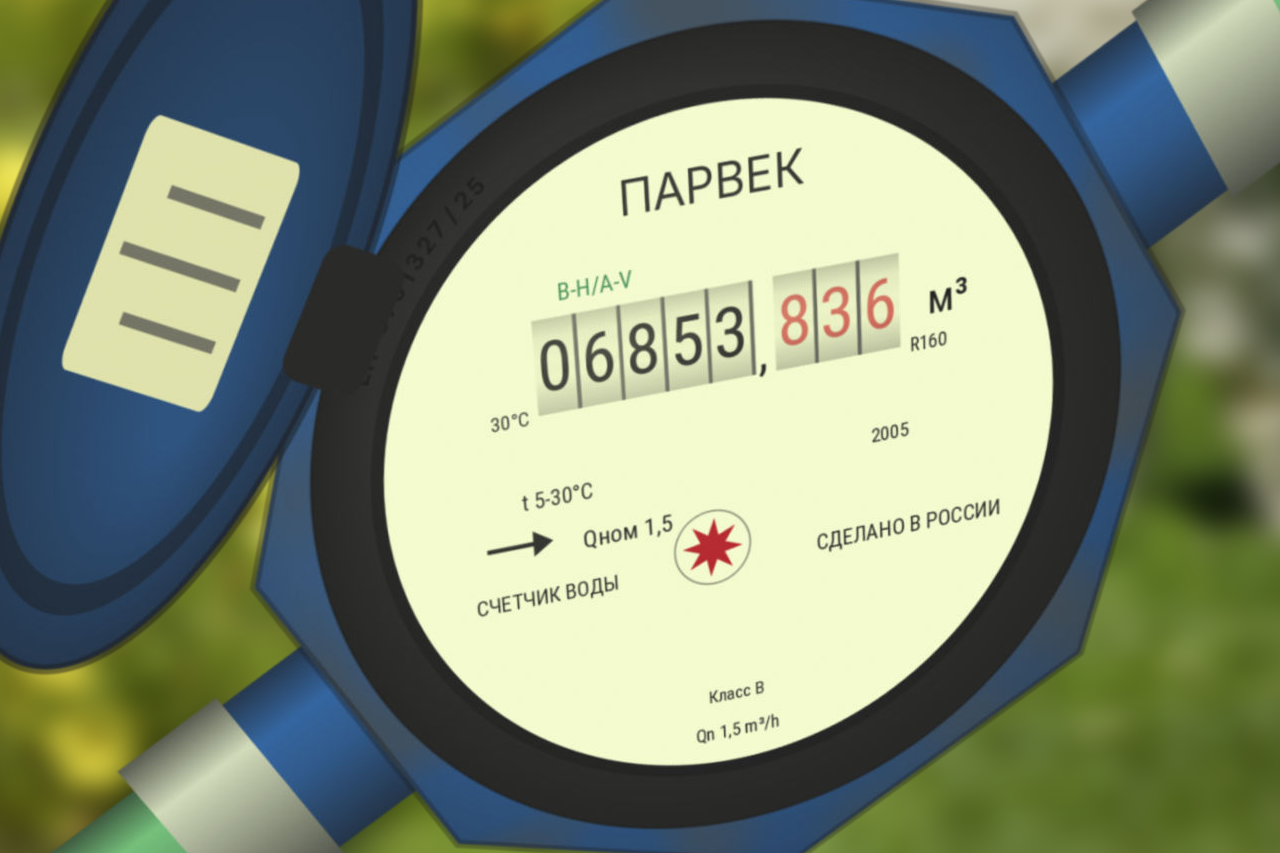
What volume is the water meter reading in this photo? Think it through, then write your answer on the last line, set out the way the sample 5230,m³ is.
6853.836,m³
